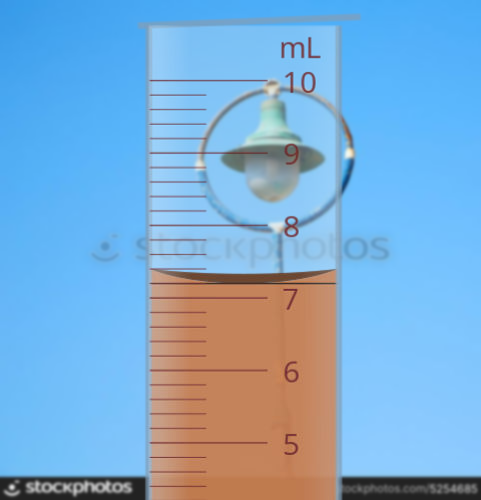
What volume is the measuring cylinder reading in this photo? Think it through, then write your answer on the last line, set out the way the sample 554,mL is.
7.2,mL
